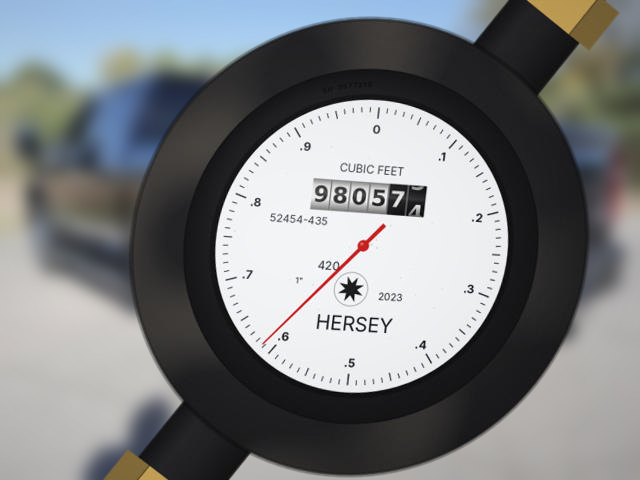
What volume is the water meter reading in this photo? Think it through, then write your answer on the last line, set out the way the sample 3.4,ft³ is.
980573.61,ft³
